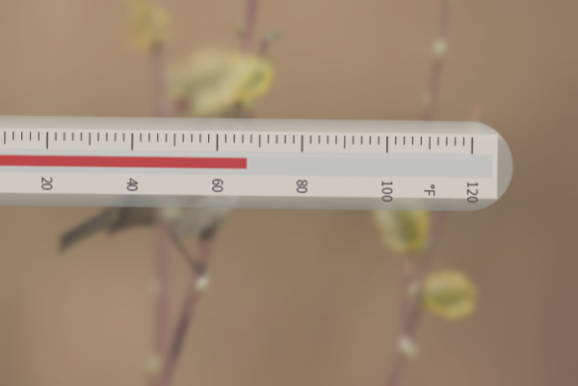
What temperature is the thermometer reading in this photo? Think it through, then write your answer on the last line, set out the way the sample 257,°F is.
67,°F
